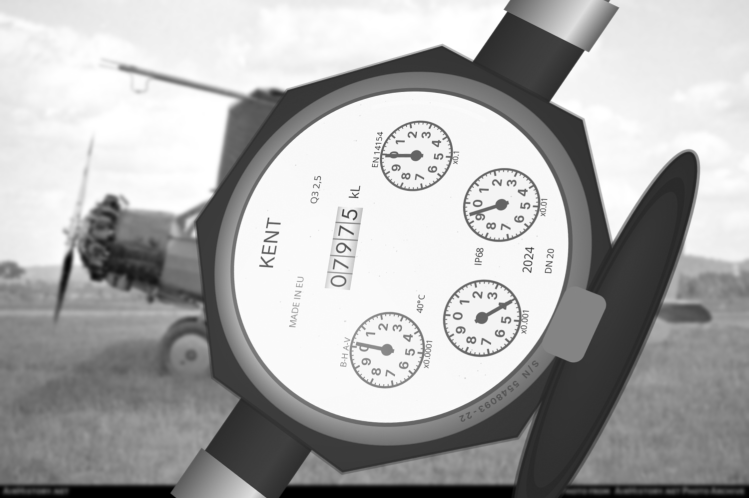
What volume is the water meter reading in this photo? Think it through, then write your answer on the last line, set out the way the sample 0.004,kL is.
7974.9940,kL
